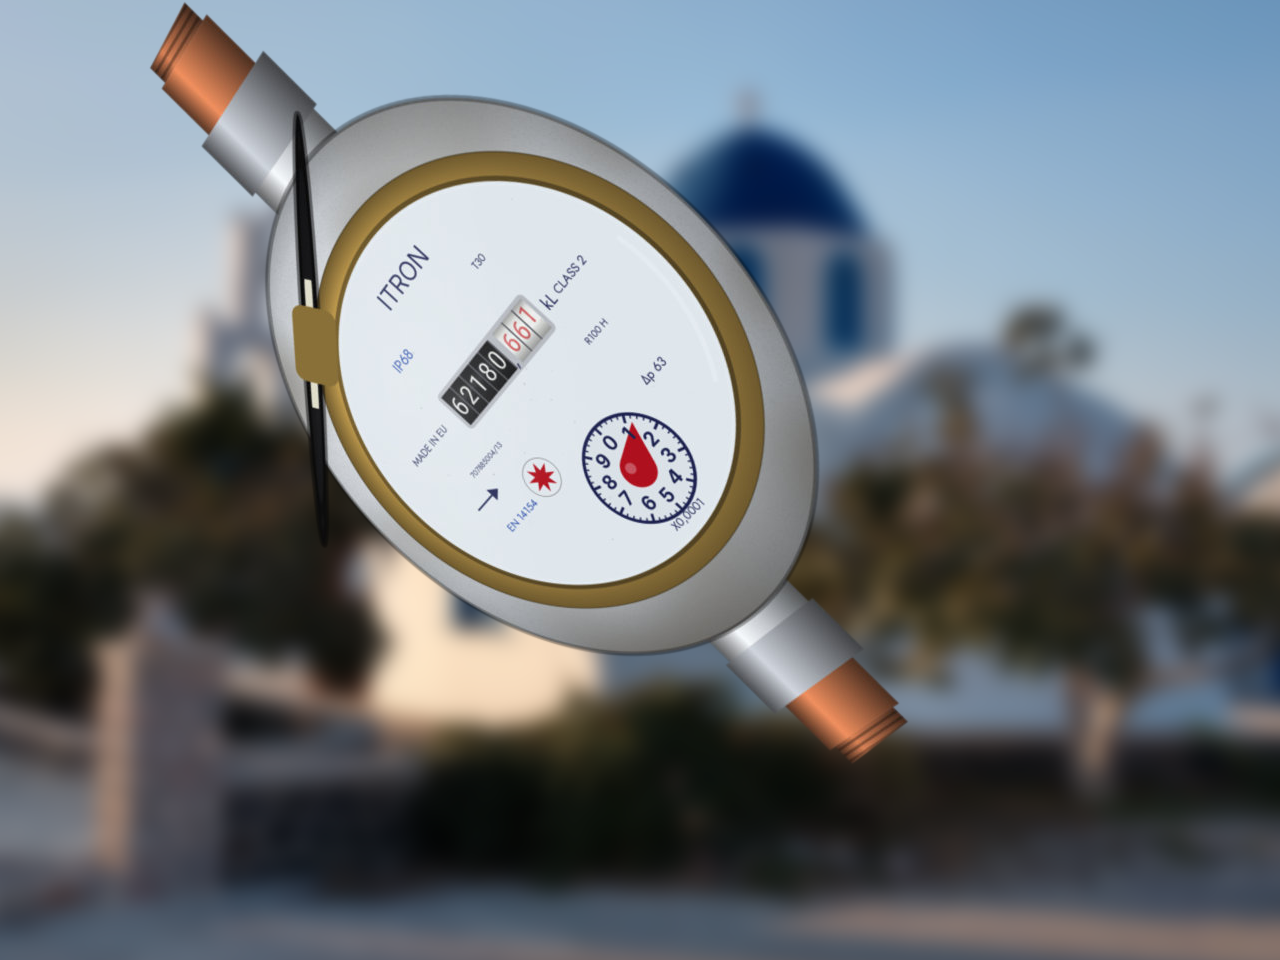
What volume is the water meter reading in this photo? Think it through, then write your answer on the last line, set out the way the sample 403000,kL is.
62180.6611,kL
